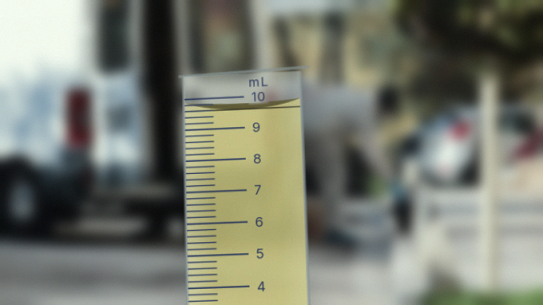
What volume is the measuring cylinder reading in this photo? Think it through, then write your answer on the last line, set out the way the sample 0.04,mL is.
9.6,mL
